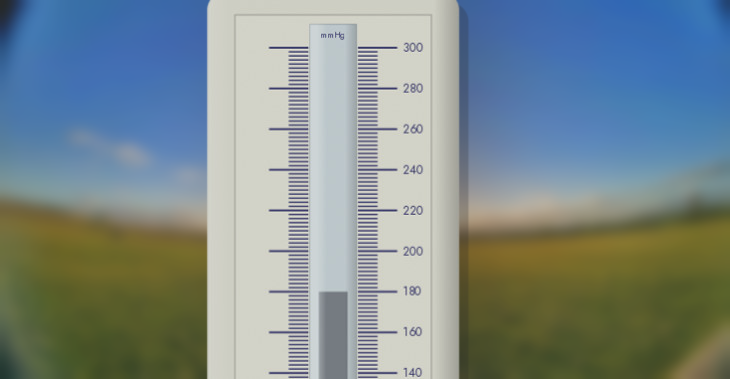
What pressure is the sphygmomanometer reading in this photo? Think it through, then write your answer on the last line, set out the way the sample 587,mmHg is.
180,mmHg
